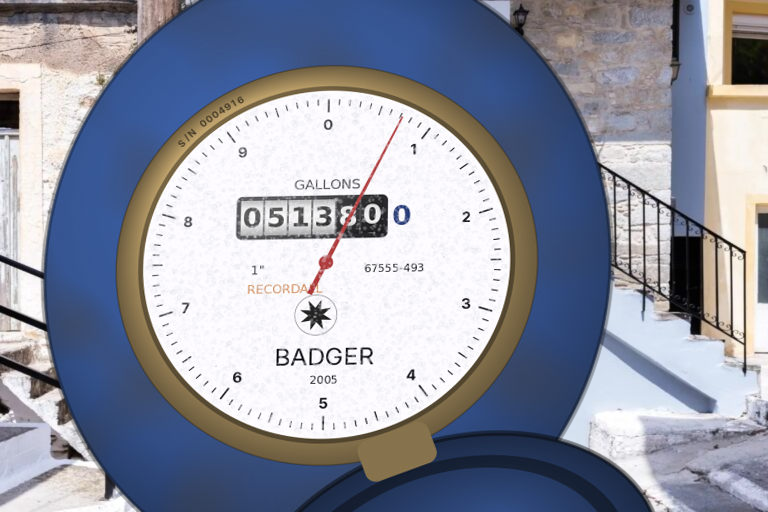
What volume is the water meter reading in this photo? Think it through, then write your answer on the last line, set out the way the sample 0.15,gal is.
513800.7,gal
